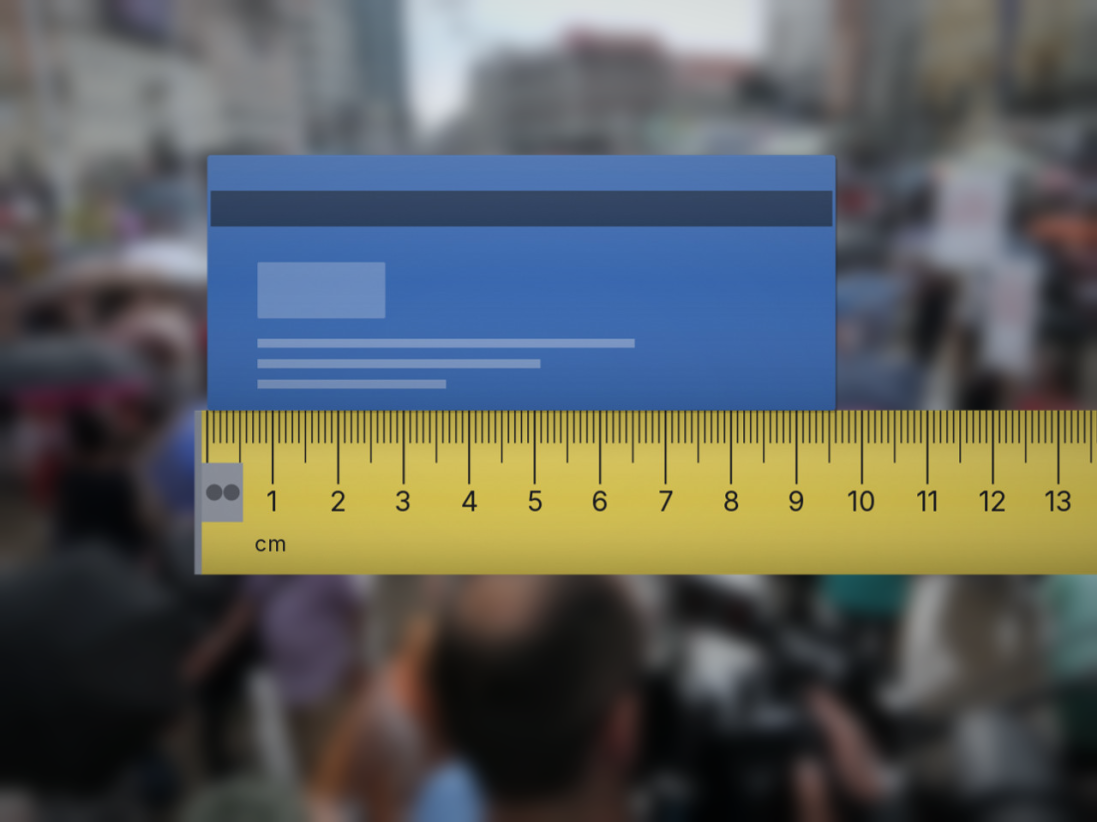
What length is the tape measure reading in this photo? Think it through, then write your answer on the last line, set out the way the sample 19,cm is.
9.6,cm
